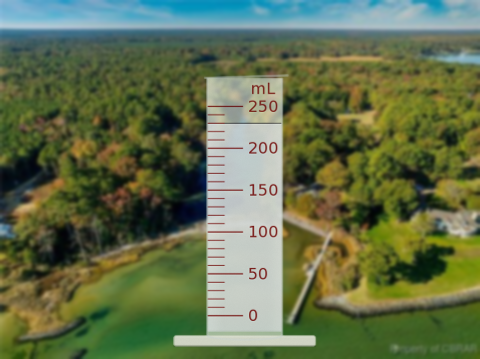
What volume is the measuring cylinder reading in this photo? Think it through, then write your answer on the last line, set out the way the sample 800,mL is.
230,mL
